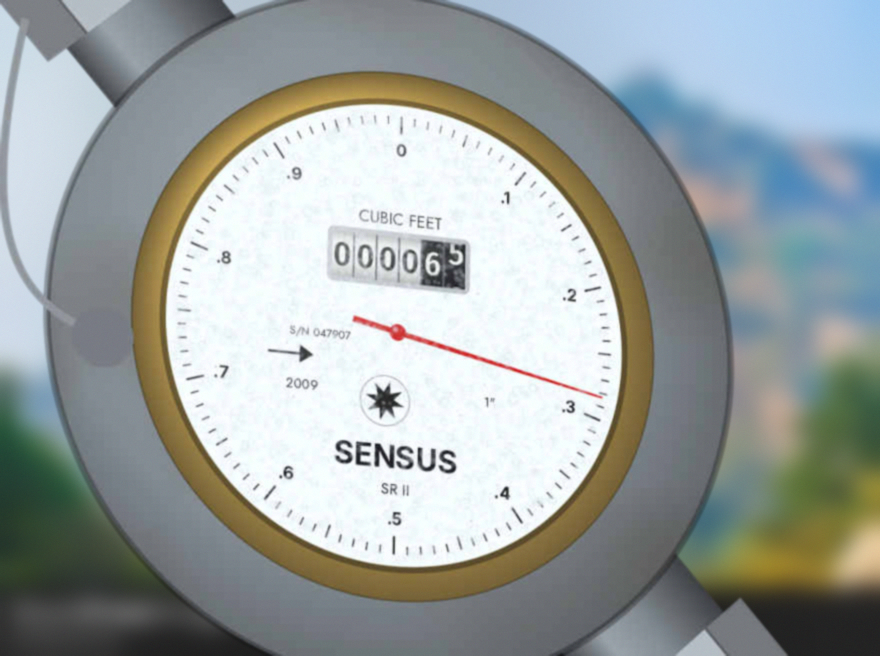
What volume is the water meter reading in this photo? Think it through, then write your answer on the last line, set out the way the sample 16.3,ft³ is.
65.28,ft³
